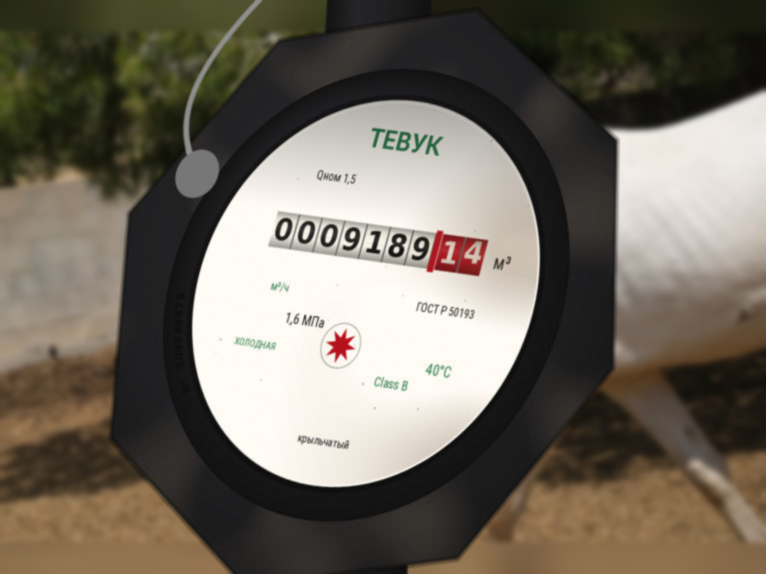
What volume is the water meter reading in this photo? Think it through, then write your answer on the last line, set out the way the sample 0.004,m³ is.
9189.14,m³
